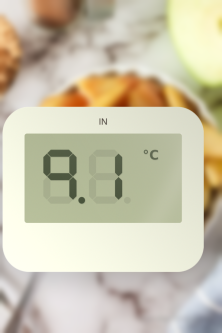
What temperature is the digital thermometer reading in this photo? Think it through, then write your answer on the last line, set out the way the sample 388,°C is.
9.1,°C
